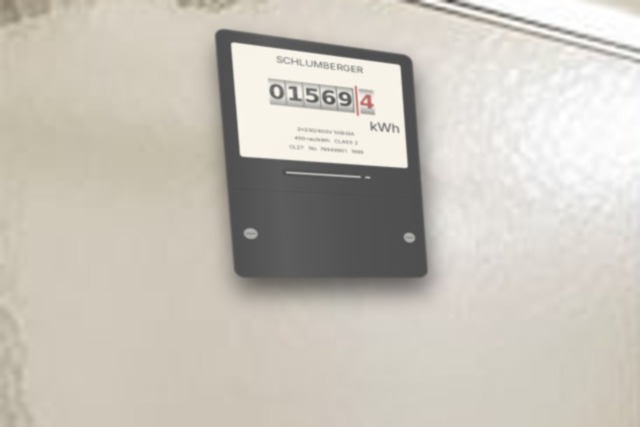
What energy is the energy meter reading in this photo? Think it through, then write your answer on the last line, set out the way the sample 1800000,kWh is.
1569.4,kWh
